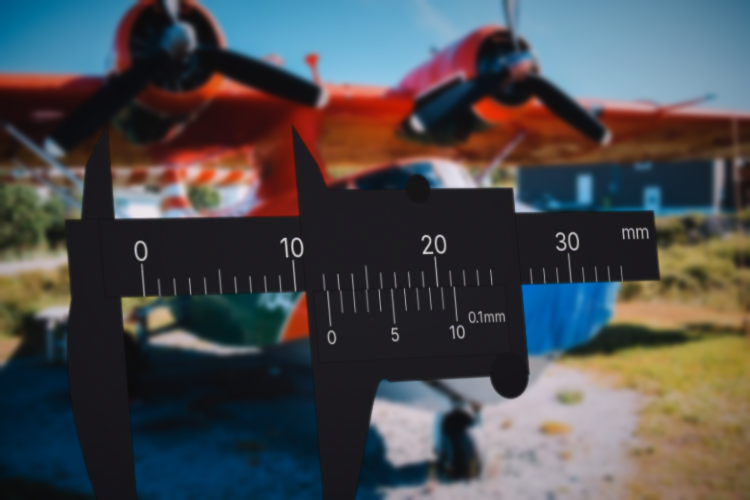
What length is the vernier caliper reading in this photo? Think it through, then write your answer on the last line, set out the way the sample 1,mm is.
12.2,mm
